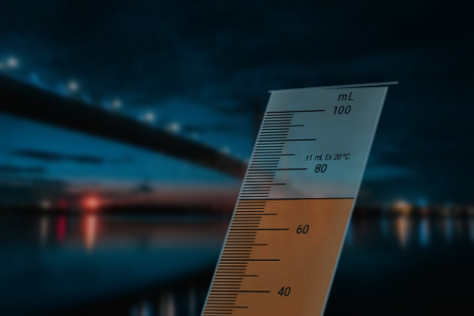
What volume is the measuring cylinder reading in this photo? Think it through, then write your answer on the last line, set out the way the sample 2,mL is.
70,mL
